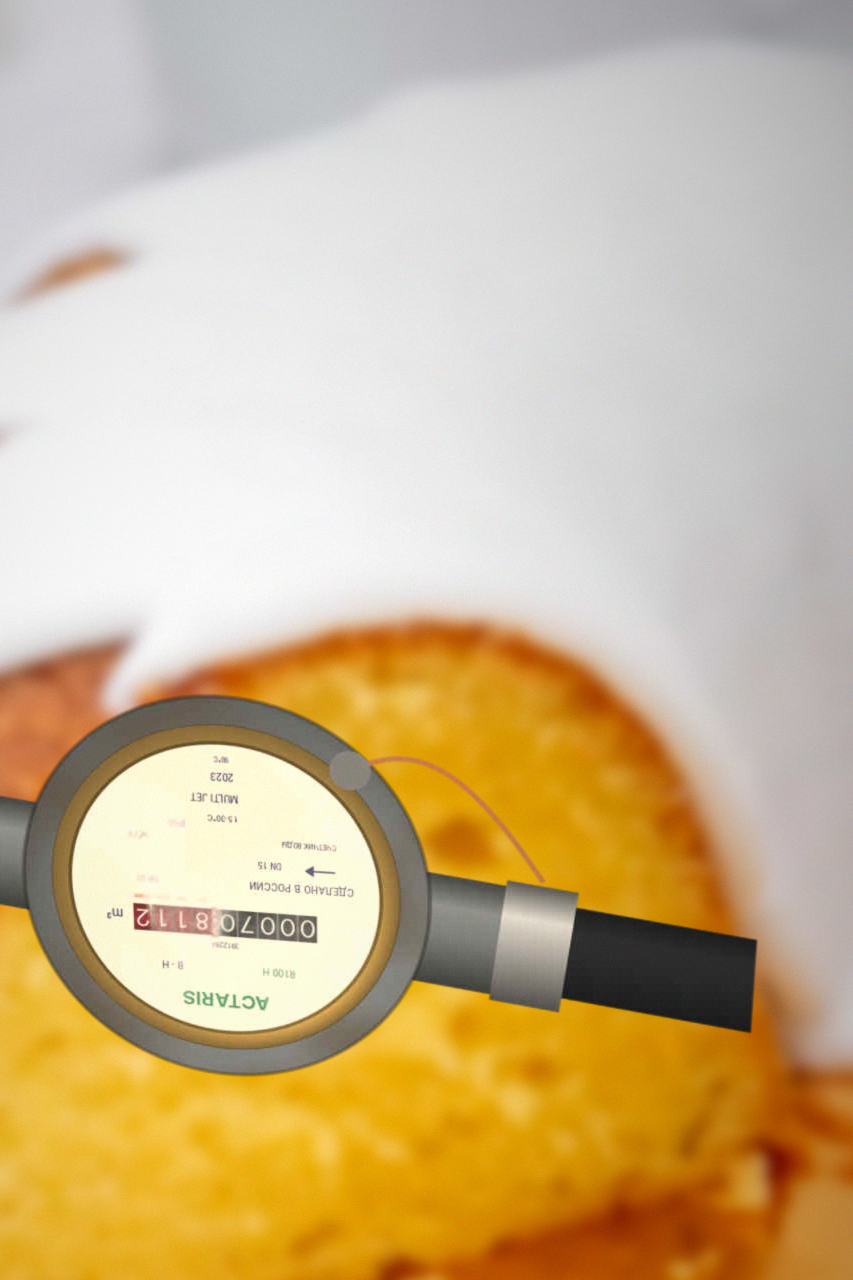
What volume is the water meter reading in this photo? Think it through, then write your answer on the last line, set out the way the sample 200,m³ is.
70.8112,m³
